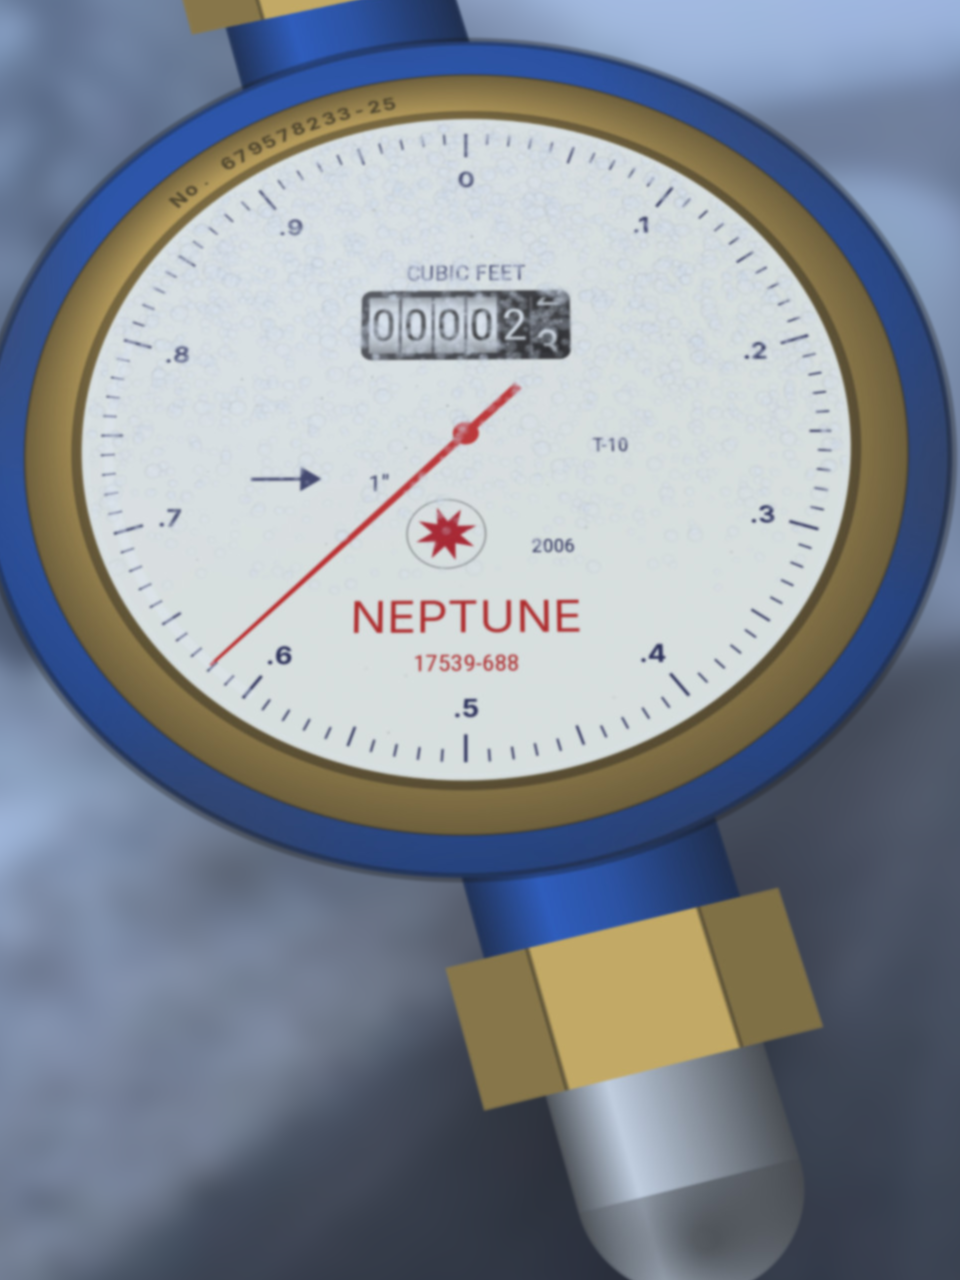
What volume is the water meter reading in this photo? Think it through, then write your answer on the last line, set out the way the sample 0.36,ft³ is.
22.62,ft³
